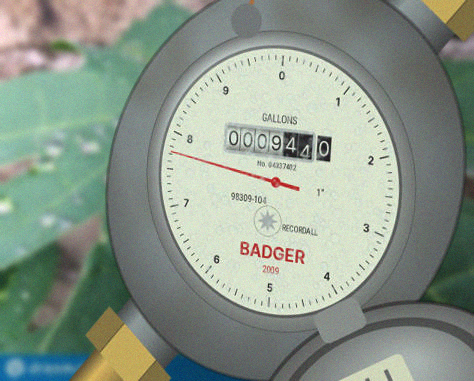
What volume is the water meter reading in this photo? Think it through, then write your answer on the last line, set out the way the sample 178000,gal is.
9437.7,gal
